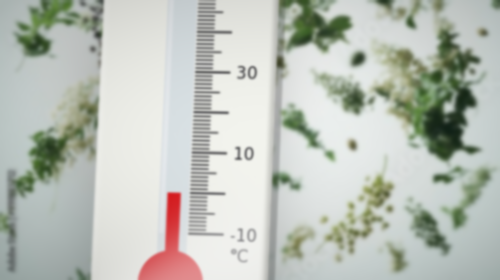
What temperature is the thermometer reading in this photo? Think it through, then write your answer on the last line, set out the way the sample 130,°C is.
0,°C
